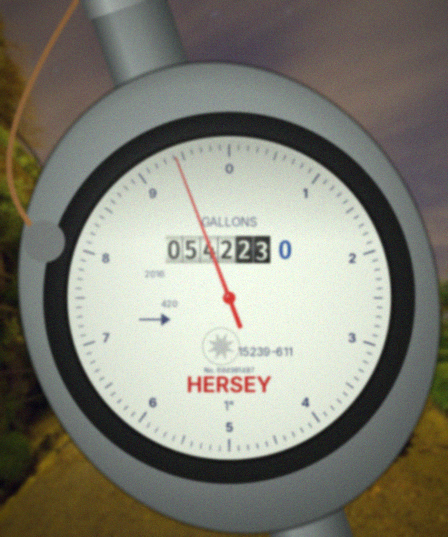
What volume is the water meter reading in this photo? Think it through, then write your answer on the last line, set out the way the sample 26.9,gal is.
542229.4,gal
